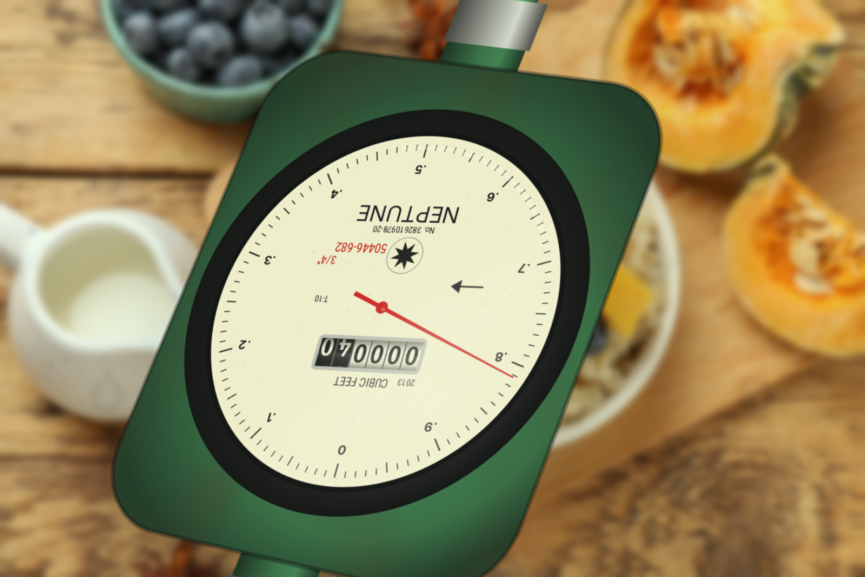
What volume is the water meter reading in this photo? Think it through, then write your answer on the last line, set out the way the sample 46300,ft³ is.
39.81,ft³
